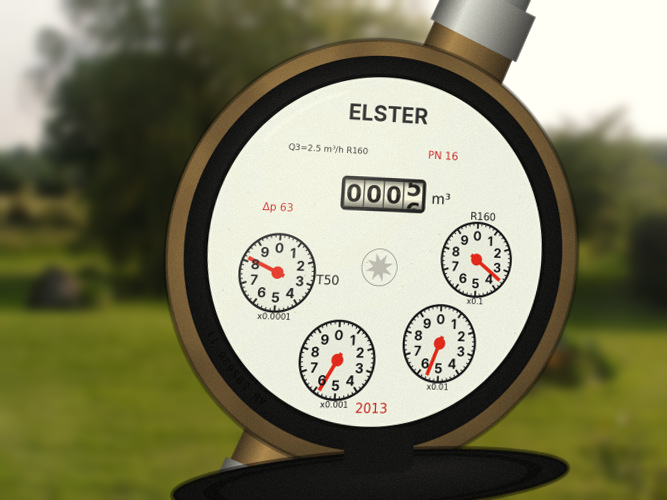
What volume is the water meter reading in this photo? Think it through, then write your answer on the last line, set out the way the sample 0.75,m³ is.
5.3558,m³
